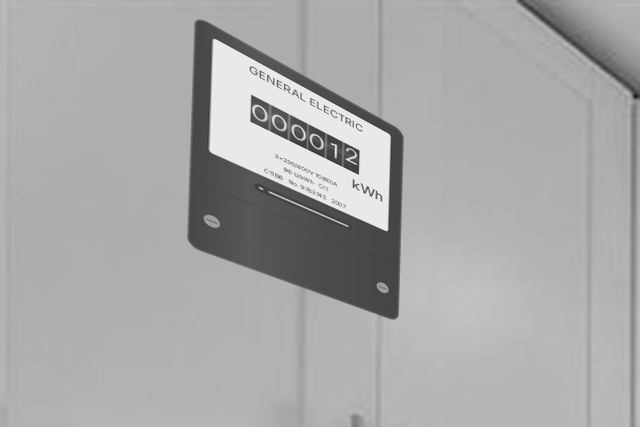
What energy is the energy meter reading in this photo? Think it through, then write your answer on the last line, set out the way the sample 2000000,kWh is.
12,kWh
